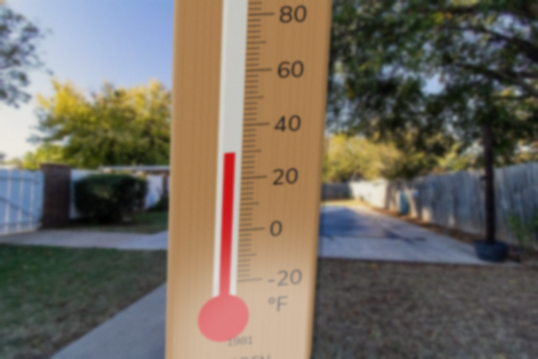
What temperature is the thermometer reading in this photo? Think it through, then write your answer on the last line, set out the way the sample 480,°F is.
30,°F
